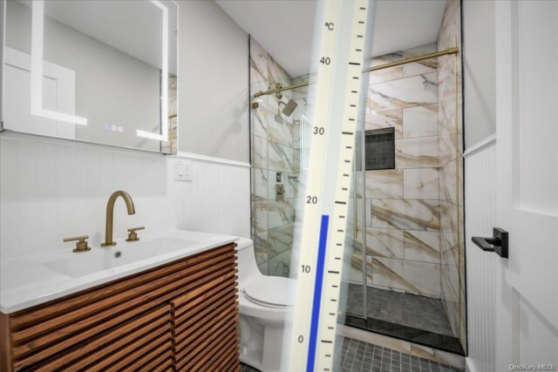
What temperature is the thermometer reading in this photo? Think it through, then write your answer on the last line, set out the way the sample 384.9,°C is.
18,°C
